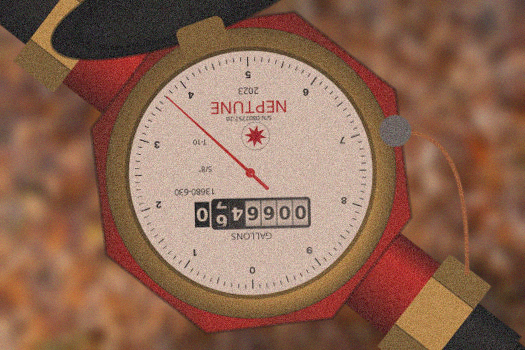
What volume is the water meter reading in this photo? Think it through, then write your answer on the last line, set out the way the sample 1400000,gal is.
66463.7,gal
